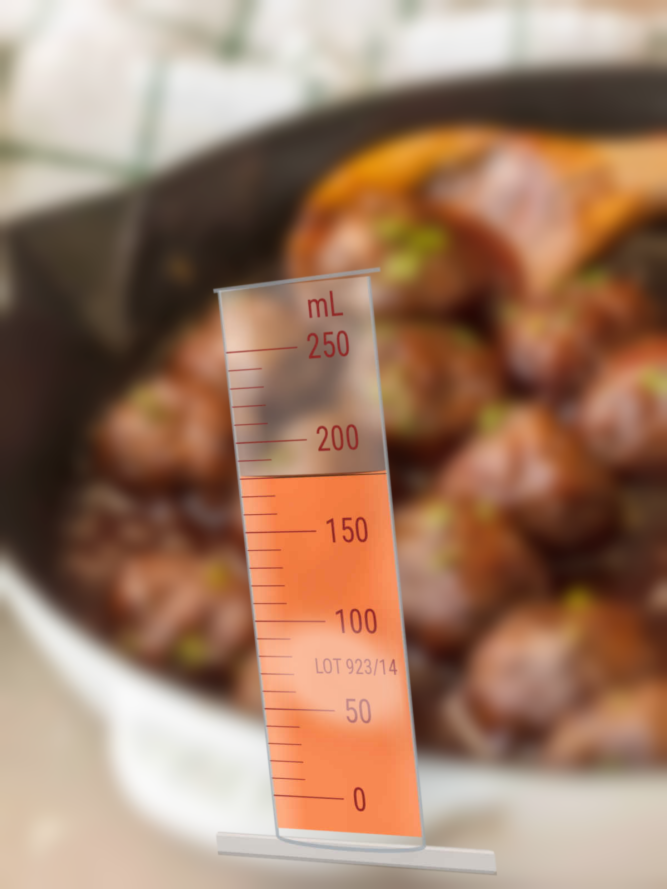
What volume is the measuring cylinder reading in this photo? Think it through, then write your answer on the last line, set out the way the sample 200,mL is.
180,mL
